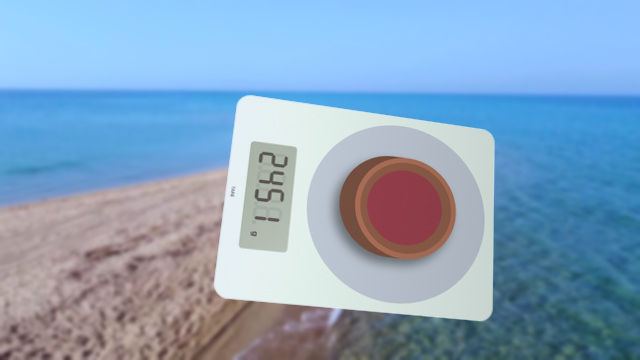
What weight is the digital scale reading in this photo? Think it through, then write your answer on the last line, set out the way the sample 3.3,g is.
2451,g
